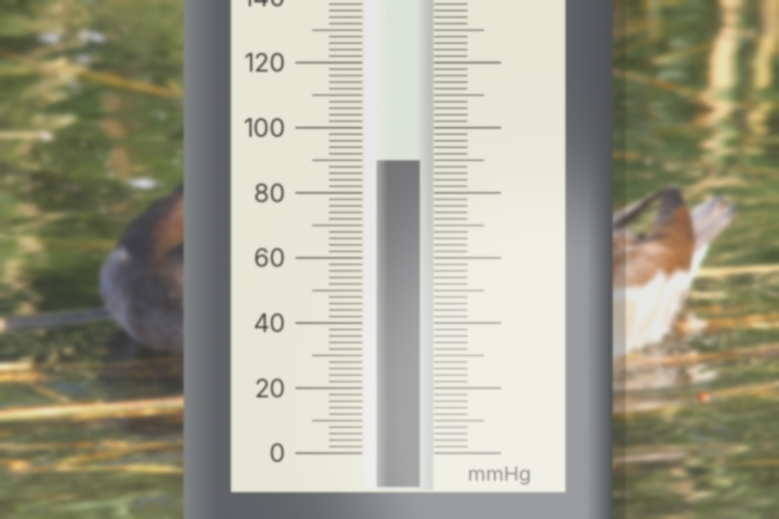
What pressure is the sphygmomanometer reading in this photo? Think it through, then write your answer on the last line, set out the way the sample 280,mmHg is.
90,mmHg
